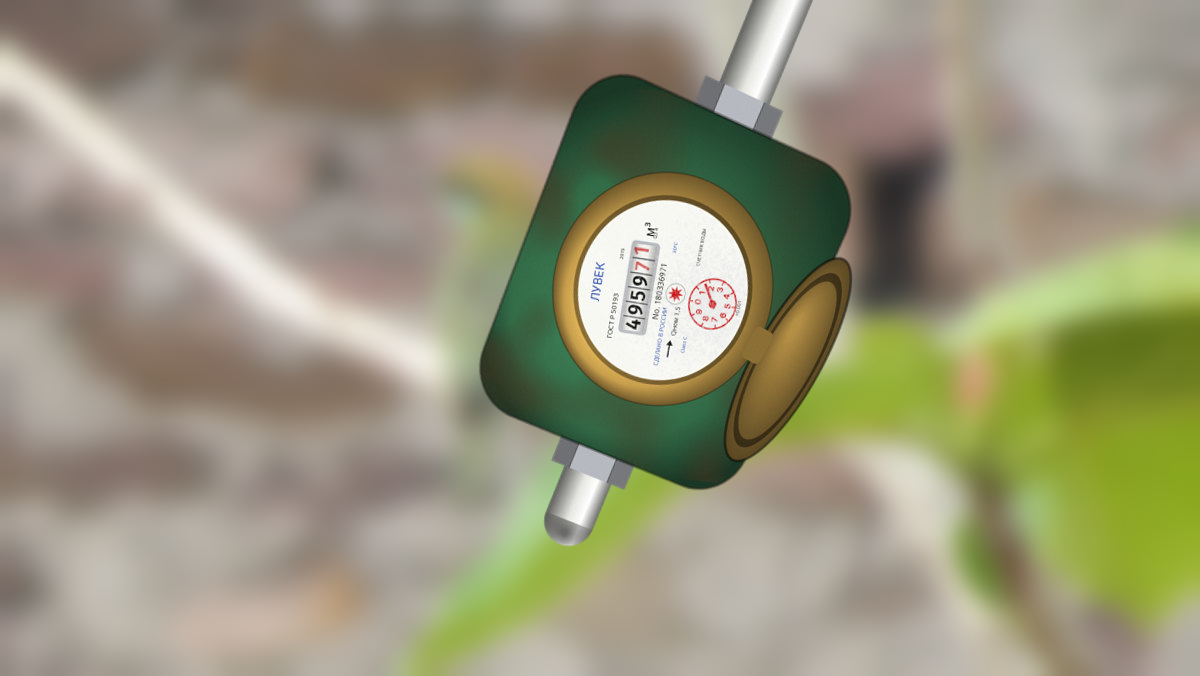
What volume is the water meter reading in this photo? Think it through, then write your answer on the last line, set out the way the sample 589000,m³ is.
4959.711,m³
